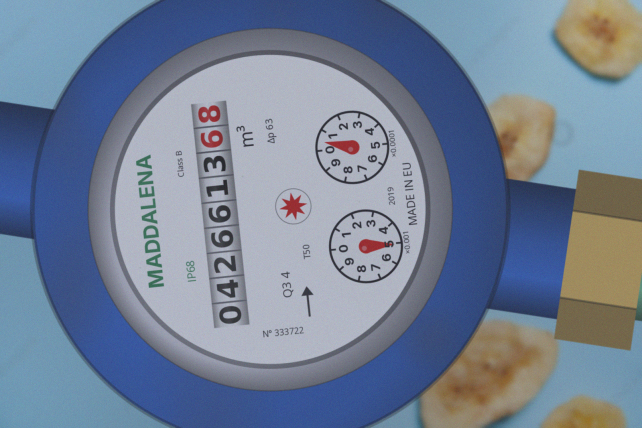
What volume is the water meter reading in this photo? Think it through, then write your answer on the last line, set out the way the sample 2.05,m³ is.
426613.6850,m³
